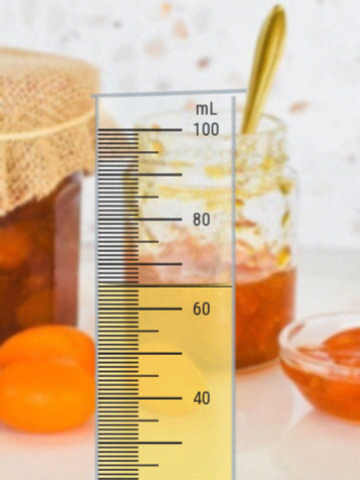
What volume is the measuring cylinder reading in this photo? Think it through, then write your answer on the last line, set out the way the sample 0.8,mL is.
65,mL
